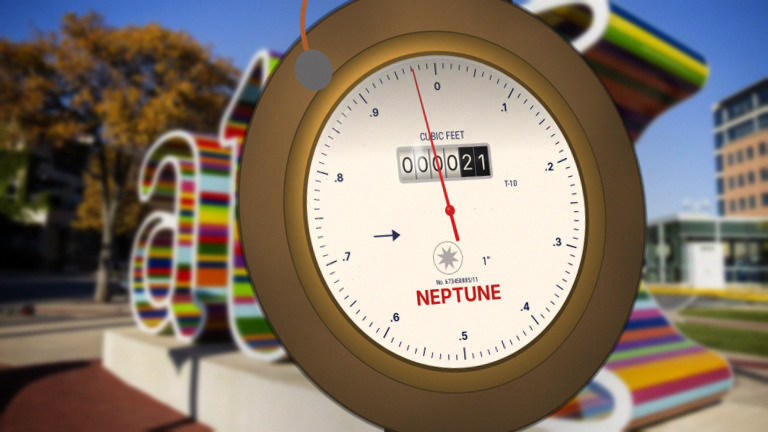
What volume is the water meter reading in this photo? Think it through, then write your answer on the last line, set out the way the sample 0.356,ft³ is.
20.97,ft³
